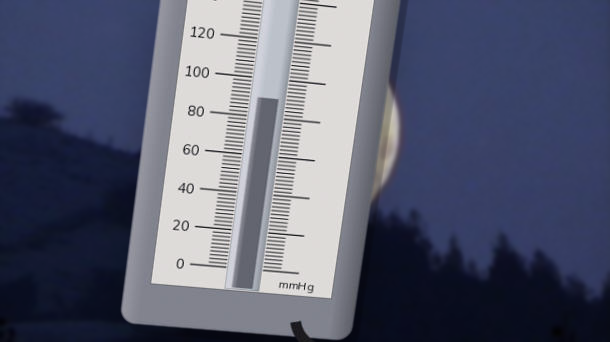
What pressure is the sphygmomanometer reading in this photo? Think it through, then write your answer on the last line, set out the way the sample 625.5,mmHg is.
90,mmHg
